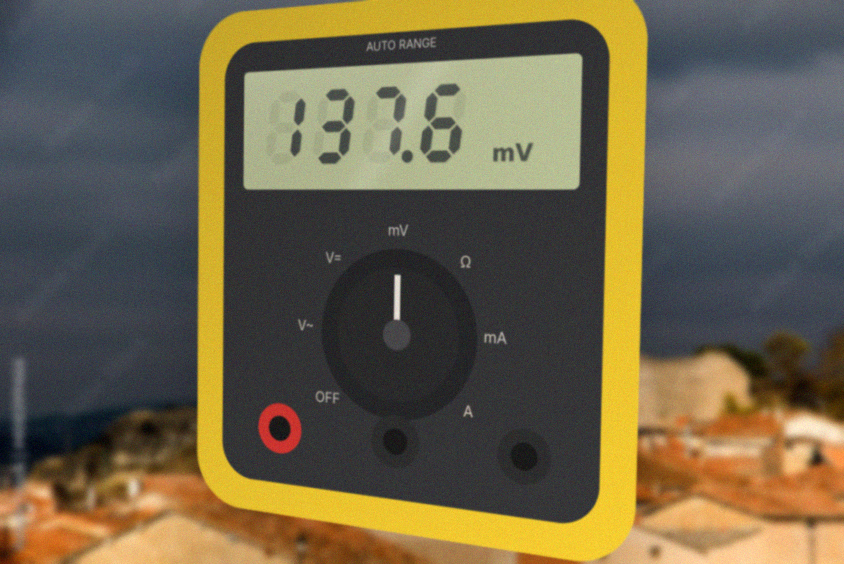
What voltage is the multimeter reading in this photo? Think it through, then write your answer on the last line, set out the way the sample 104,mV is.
137.6,mV
